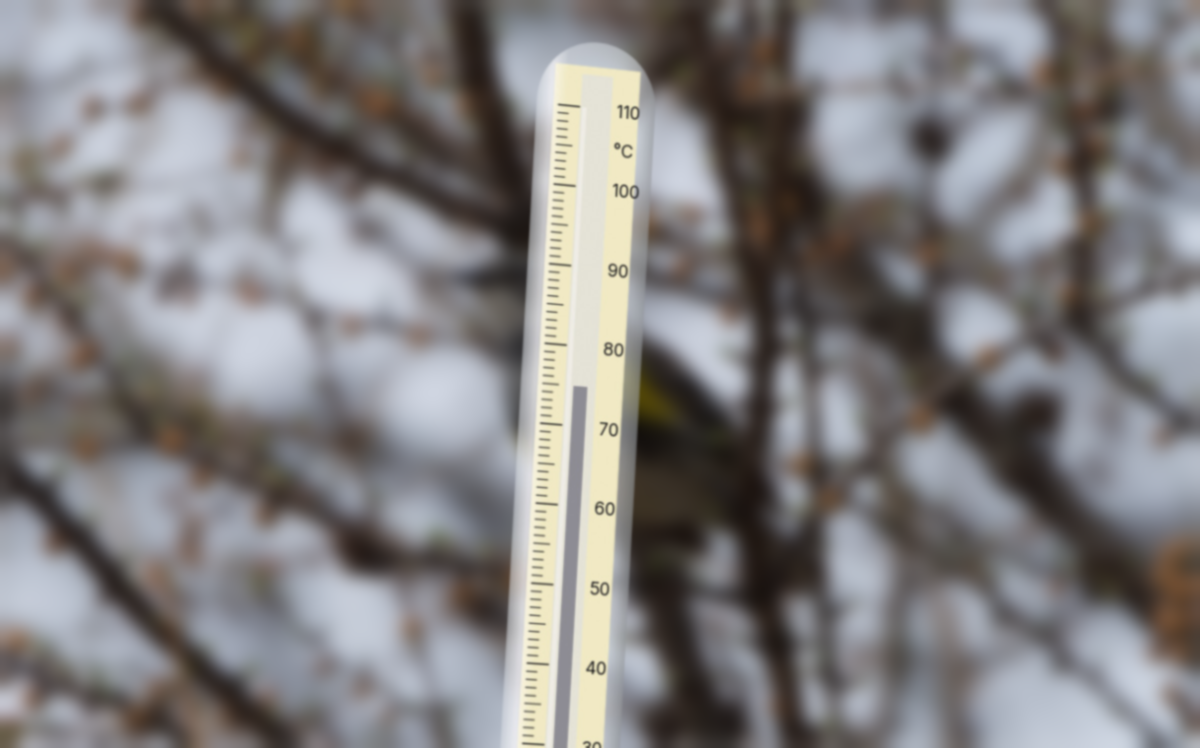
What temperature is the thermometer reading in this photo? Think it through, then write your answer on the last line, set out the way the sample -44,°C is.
75,°C
